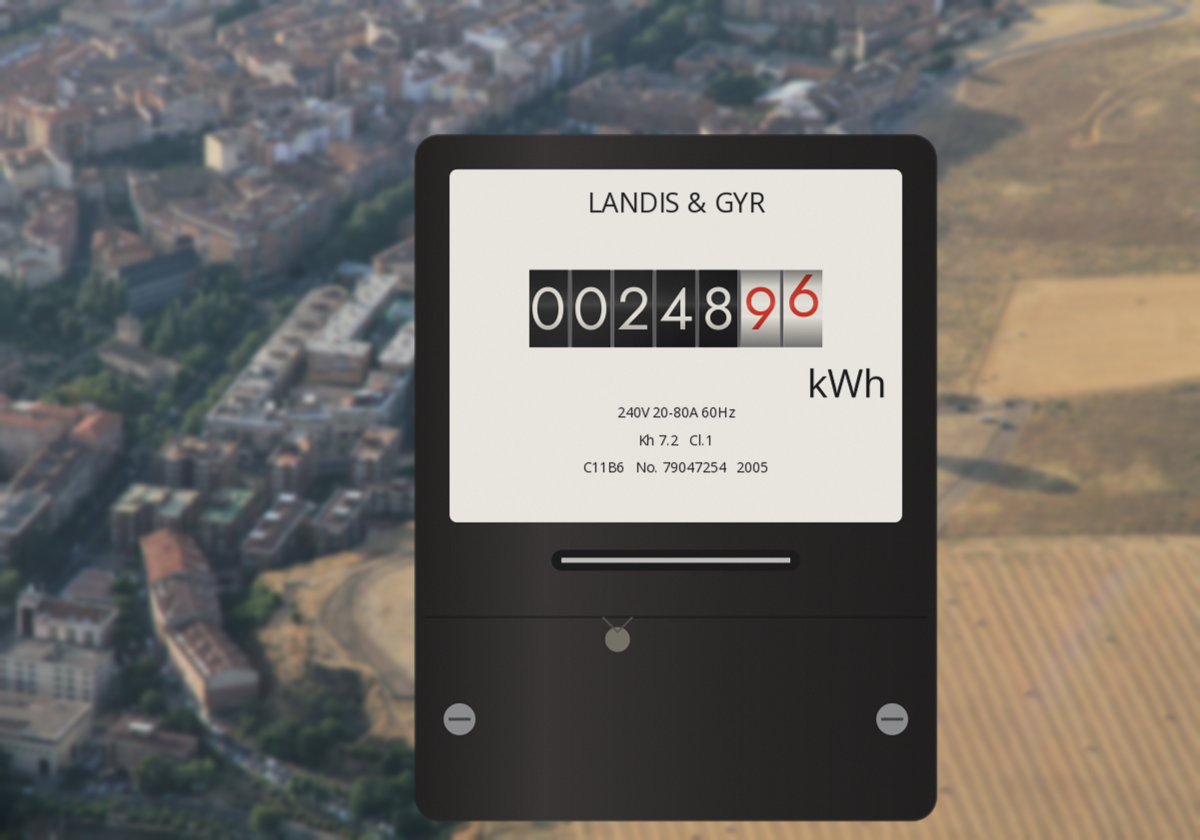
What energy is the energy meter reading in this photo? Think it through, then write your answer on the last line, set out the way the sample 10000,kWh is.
248.96,kWh
